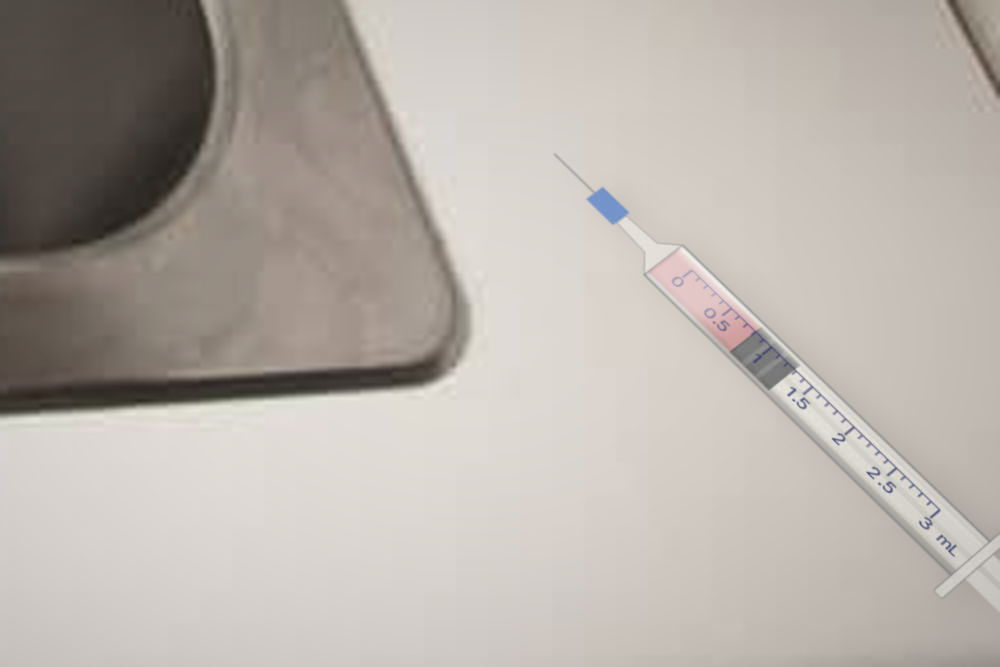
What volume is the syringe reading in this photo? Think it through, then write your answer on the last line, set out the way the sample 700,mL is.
0.8,mL
